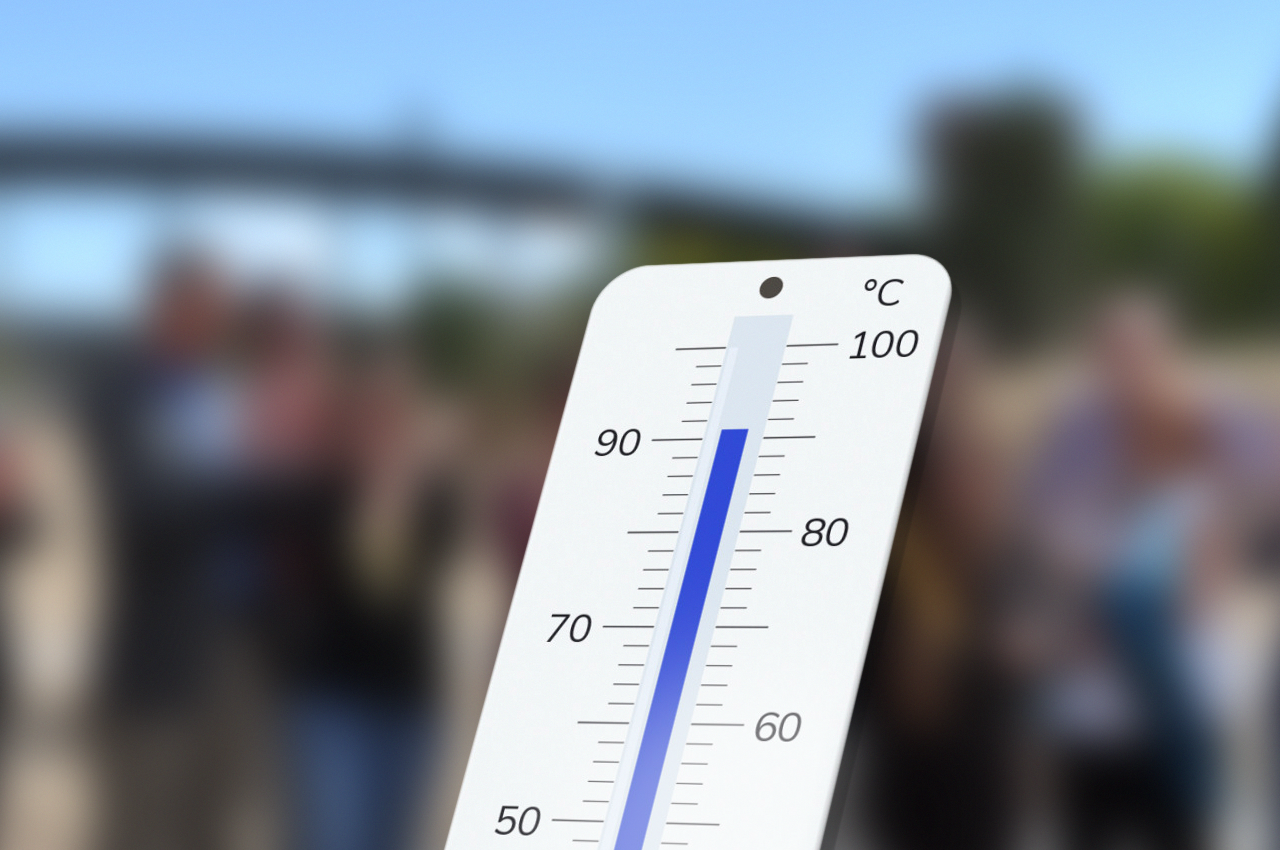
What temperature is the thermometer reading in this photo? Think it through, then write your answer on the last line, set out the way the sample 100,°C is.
91,°C
